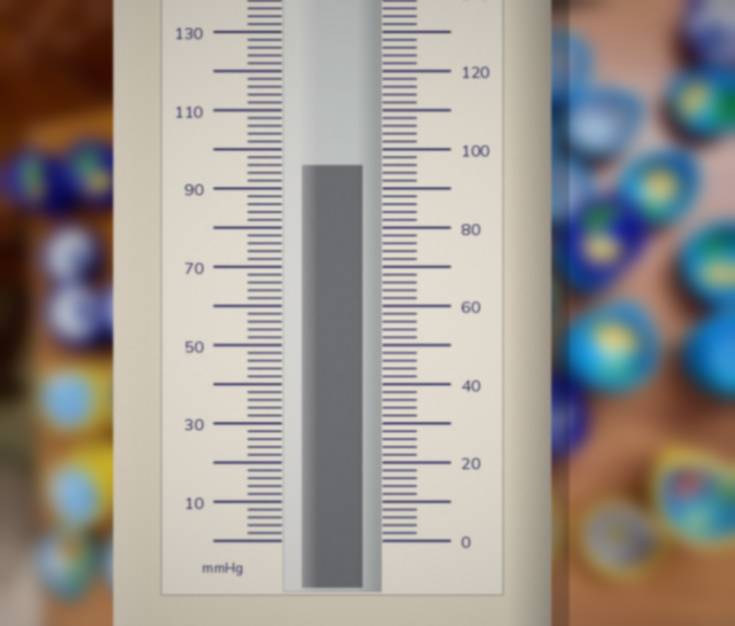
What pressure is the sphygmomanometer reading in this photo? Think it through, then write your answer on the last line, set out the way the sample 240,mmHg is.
96,mmHg
